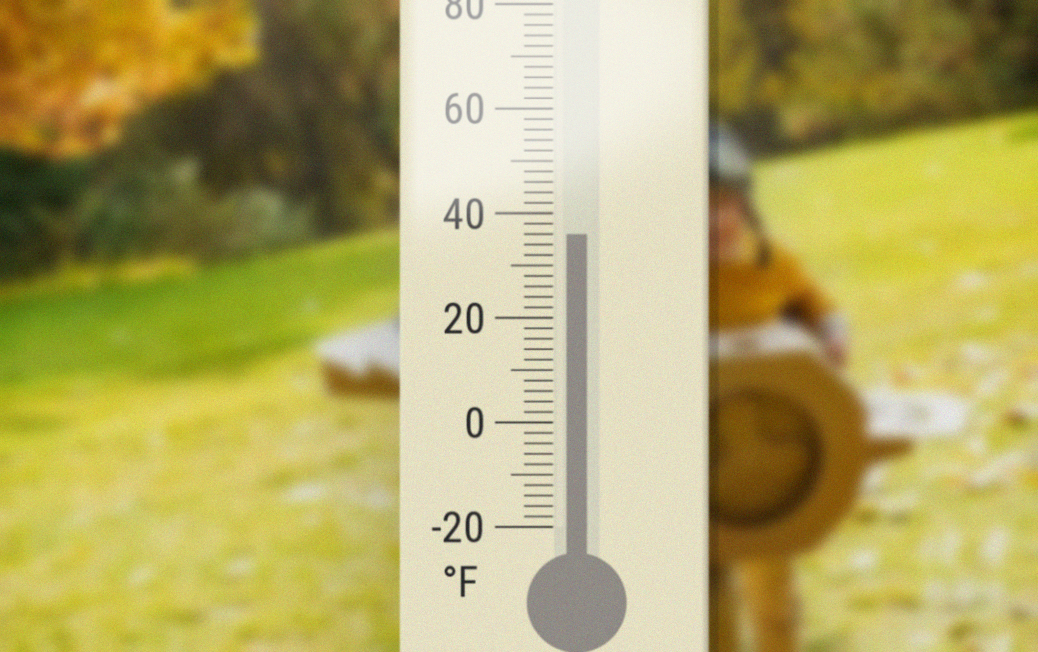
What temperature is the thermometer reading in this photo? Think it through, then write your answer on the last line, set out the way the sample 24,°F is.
36,°F
